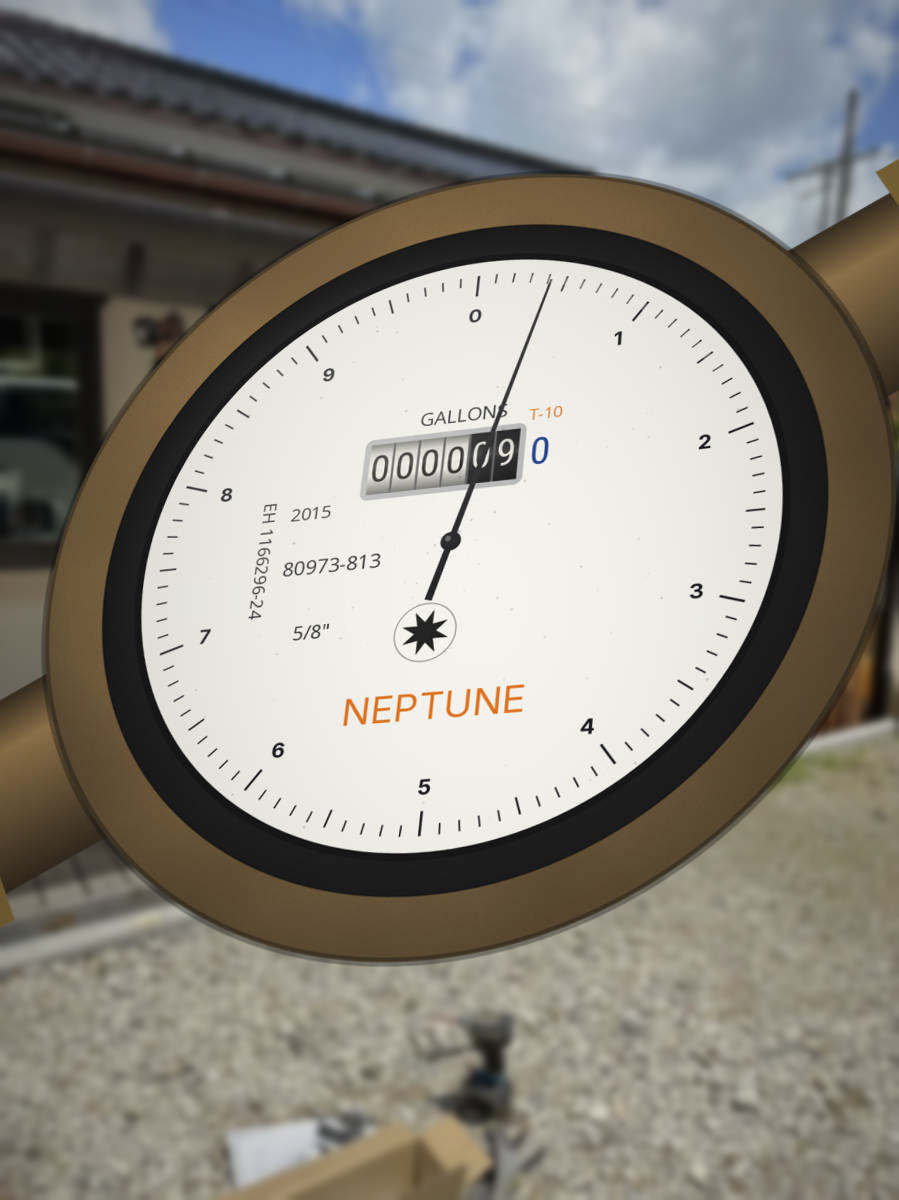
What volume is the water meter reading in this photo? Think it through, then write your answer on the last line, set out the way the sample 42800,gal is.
90.4,gal
